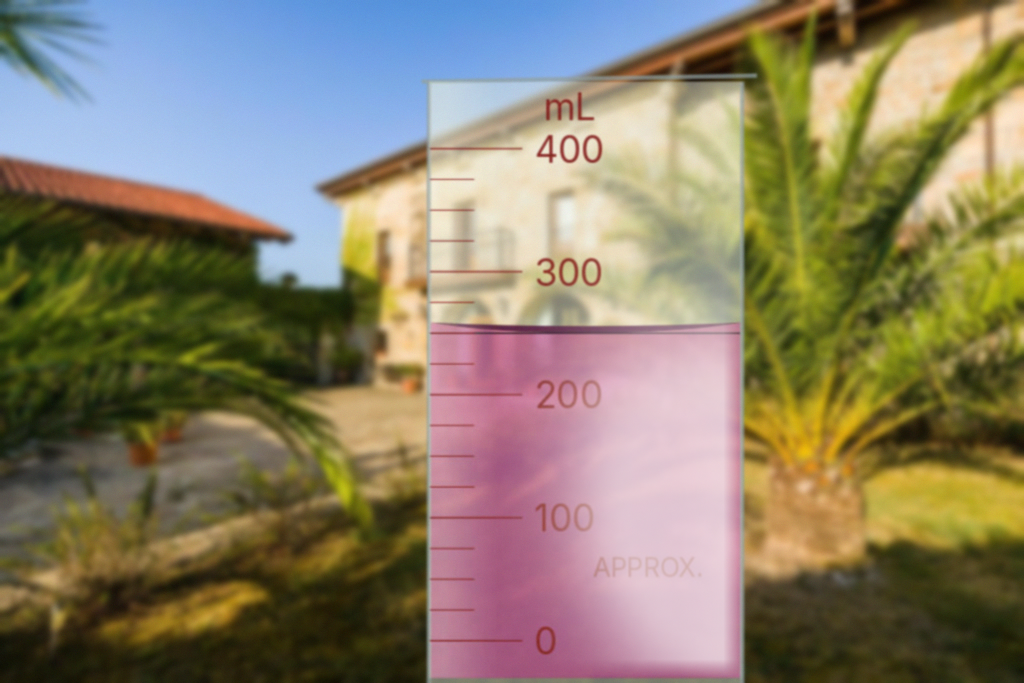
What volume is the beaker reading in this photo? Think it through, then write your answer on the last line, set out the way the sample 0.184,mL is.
250,mL
